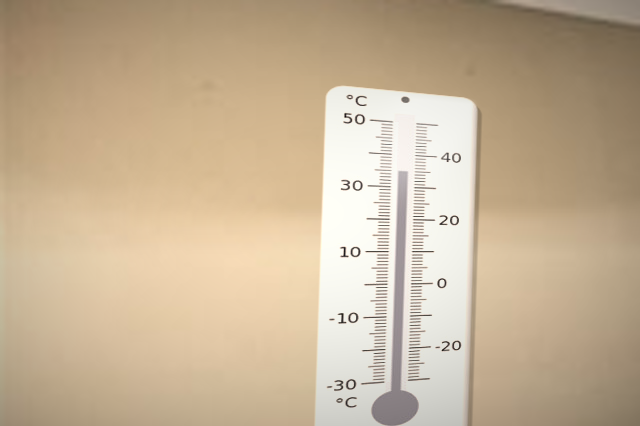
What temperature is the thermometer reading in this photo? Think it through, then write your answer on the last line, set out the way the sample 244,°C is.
35,°C
